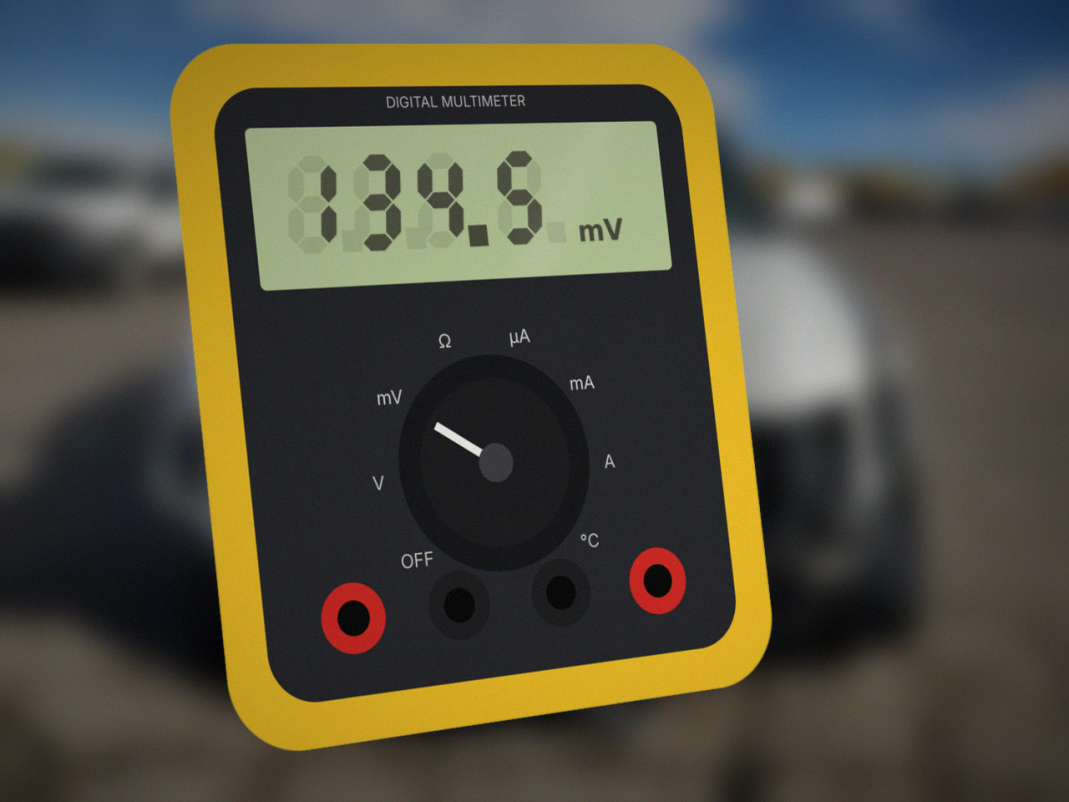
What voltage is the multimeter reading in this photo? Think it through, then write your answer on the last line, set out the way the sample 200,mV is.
134.5,mV
